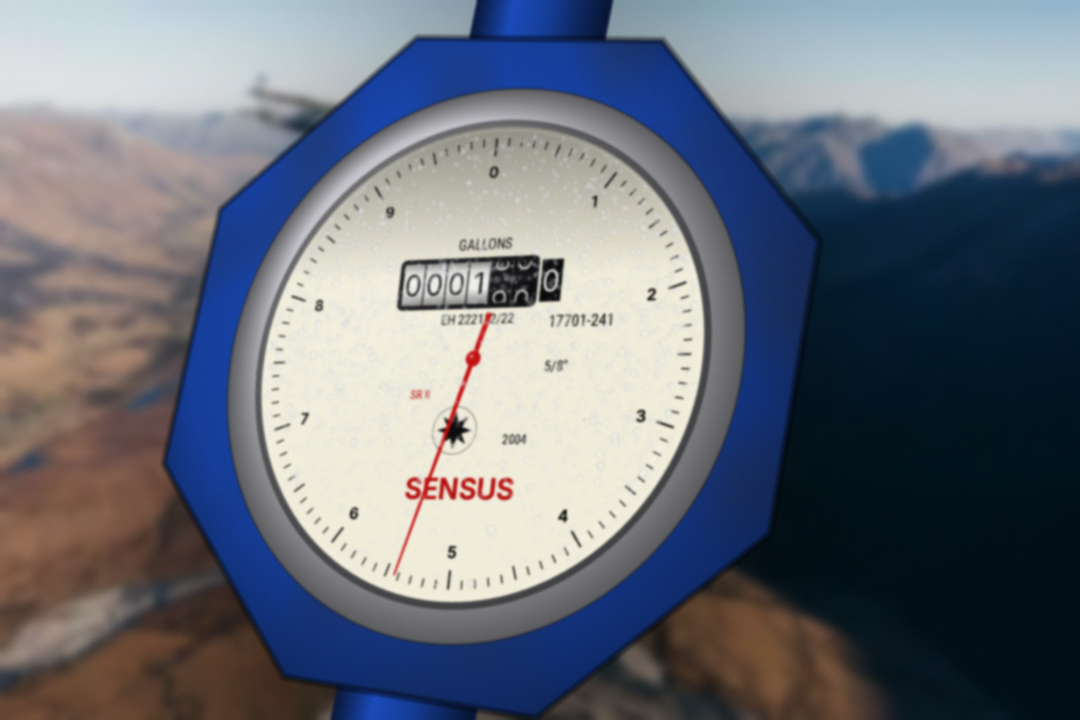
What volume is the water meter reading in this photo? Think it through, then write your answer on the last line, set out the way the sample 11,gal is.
1895.4,gal
